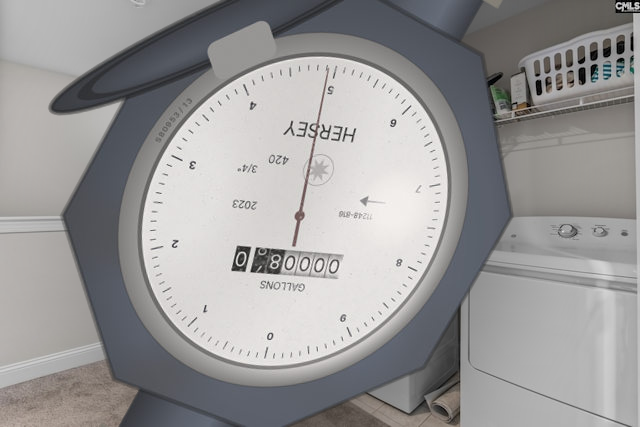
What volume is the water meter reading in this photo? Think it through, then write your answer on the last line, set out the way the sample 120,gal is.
874.9,gal
